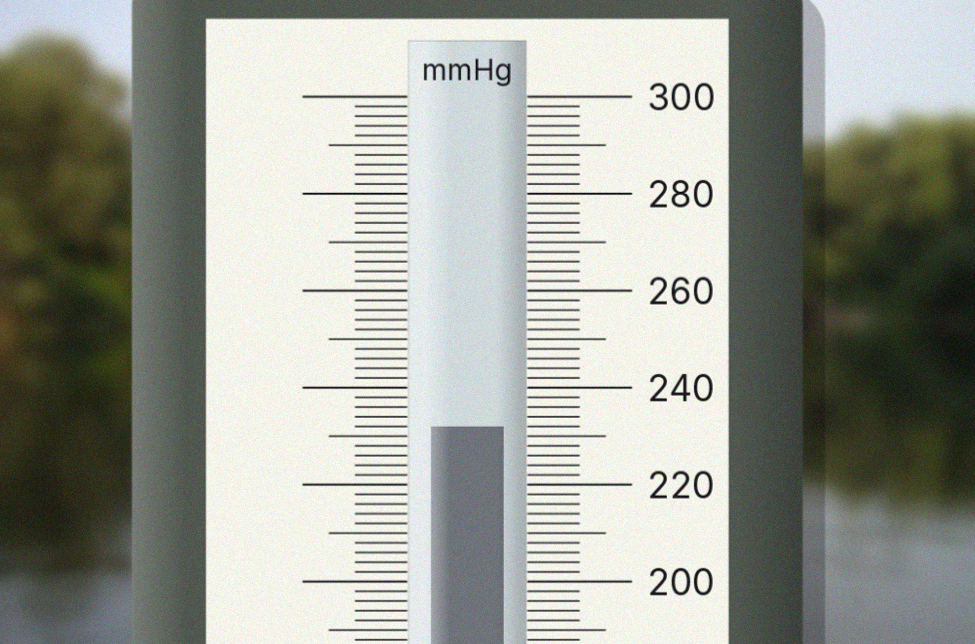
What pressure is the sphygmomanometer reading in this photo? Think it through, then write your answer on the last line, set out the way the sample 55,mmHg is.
232,mmHg
